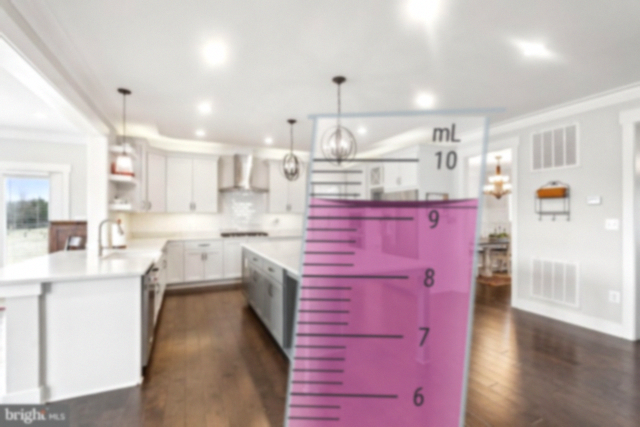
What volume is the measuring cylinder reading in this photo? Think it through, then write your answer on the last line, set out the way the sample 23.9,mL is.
9.2,mL
